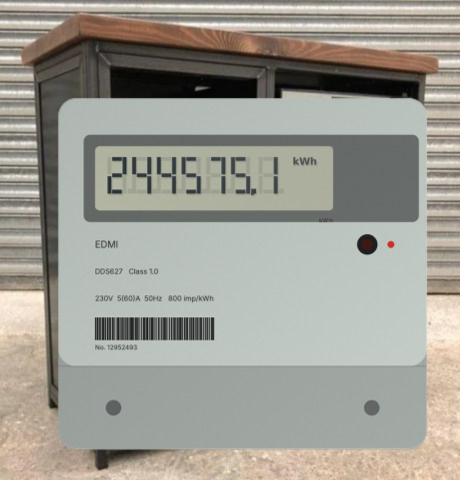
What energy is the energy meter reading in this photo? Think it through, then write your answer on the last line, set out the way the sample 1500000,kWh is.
244575.1,kWh
